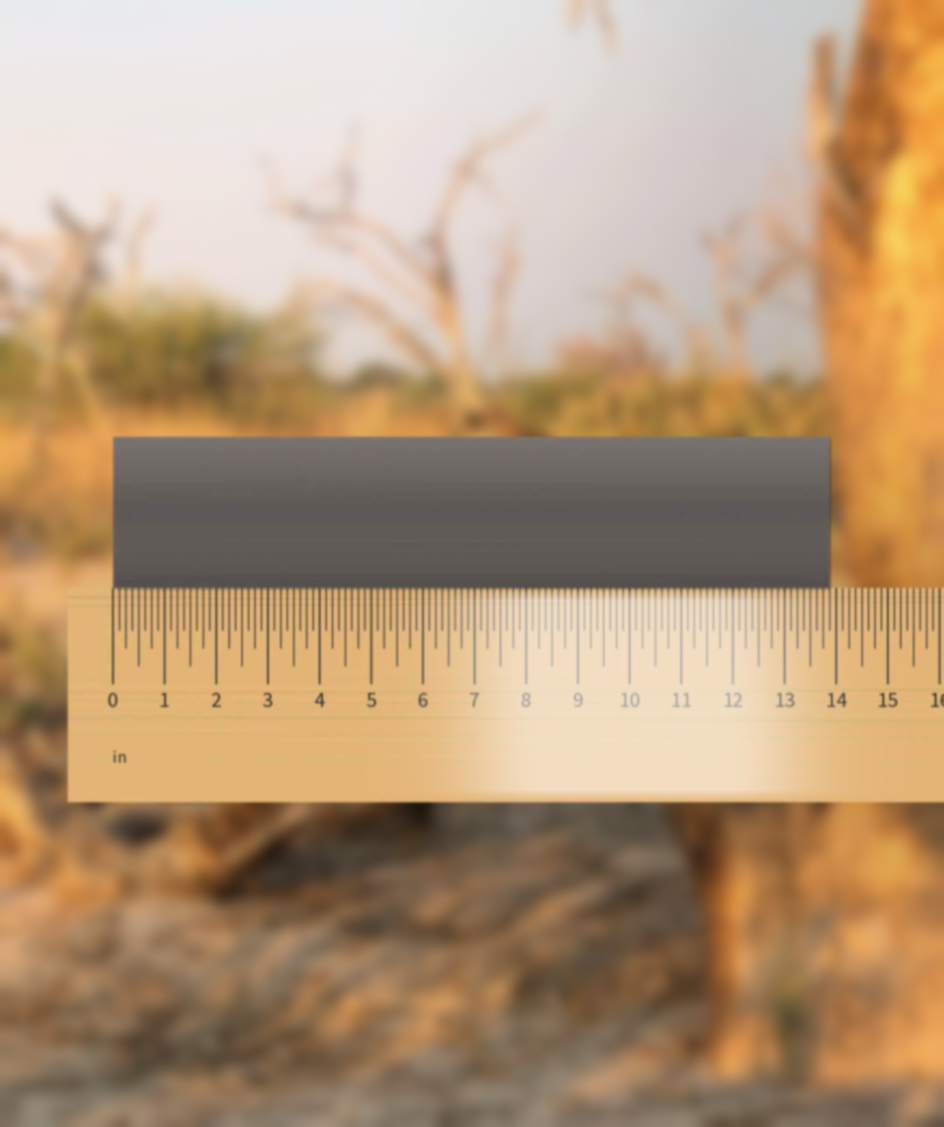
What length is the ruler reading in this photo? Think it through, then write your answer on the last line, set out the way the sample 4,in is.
13.875,in
